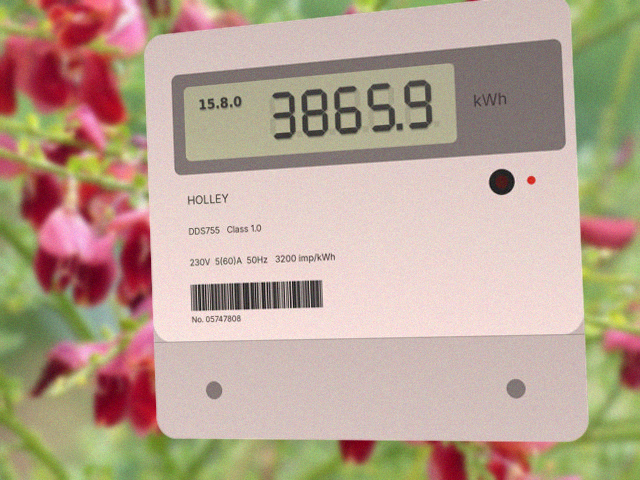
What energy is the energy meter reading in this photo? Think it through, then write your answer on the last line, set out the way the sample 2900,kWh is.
3865.9,kWh
